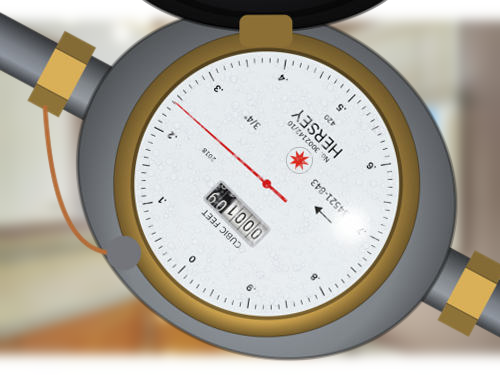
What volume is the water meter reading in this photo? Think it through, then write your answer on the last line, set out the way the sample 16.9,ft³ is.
109.24,ft³
